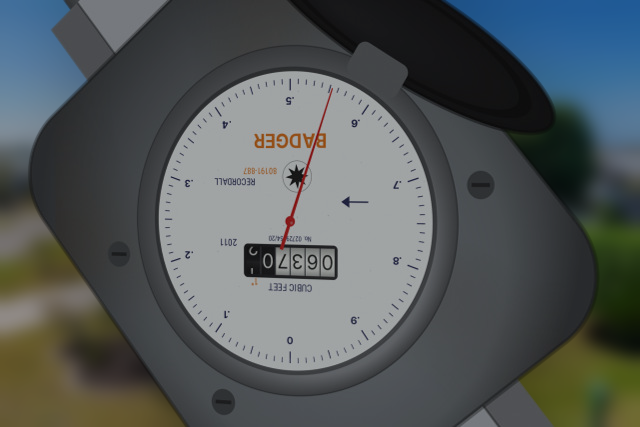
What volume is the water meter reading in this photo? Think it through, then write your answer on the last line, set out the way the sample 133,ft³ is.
63701.55,ft³
